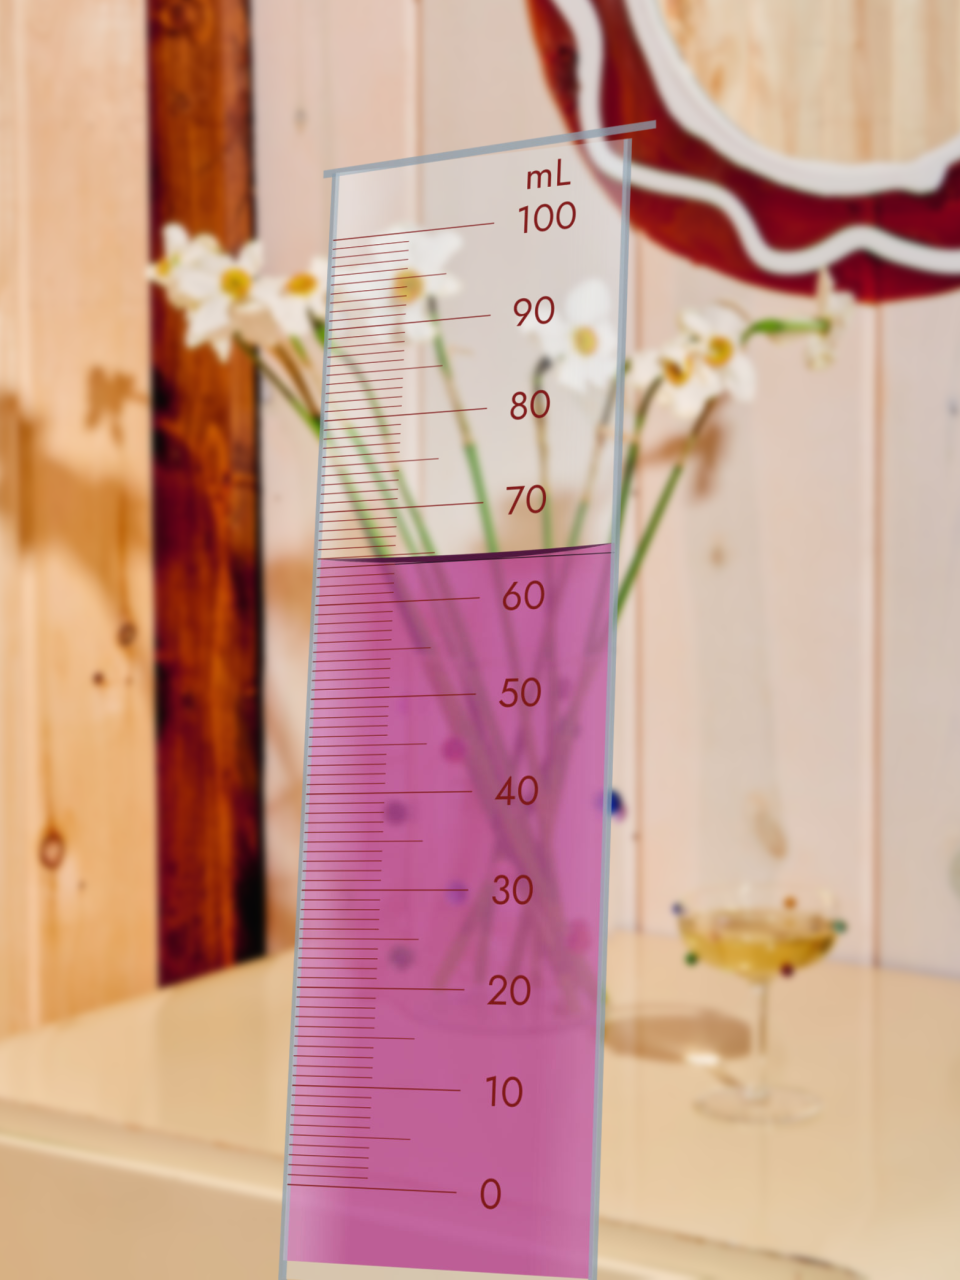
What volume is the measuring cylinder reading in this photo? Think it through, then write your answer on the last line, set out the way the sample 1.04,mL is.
64,mL
